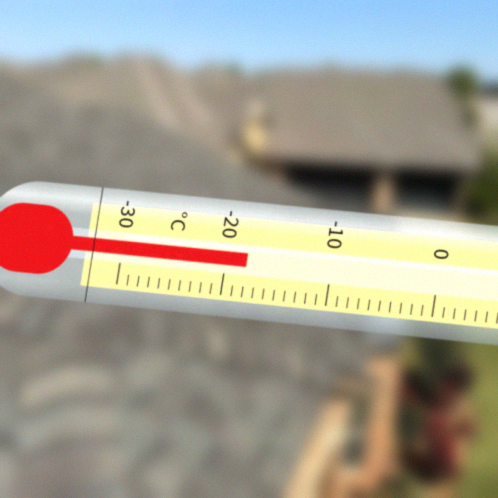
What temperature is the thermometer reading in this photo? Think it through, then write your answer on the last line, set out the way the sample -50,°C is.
-18,°C
